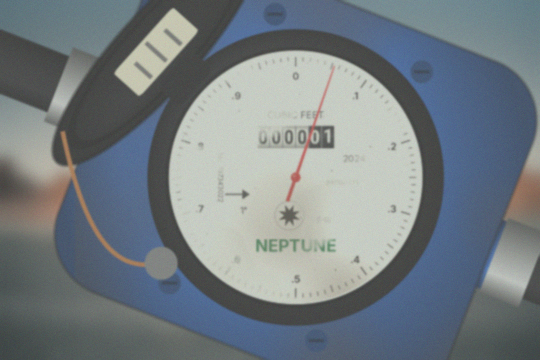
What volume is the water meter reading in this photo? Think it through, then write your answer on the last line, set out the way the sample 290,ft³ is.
1.05,ft³
